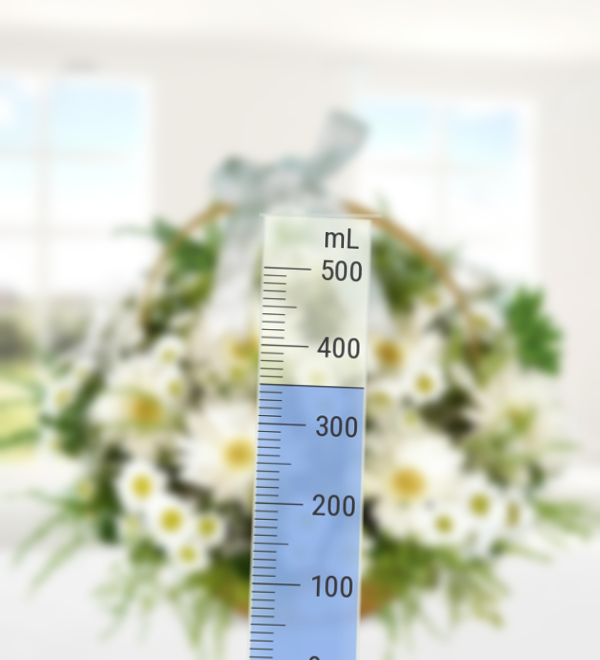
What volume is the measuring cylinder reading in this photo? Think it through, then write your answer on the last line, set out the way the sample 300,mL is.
350,mL
